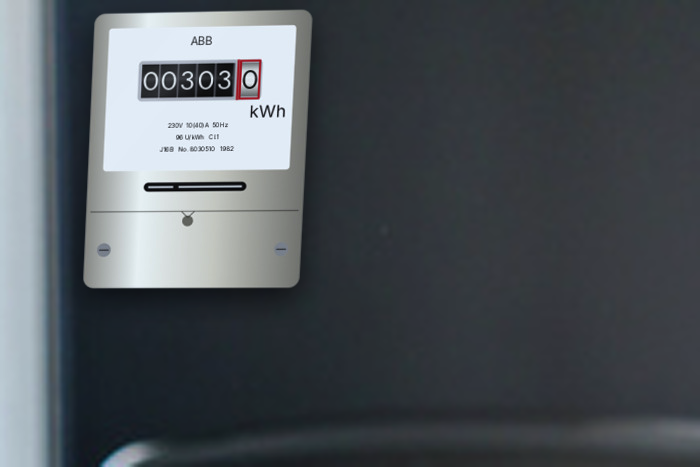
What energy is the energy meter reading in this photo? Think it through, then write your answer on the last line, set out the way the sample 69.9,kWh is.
303.0,kWh
